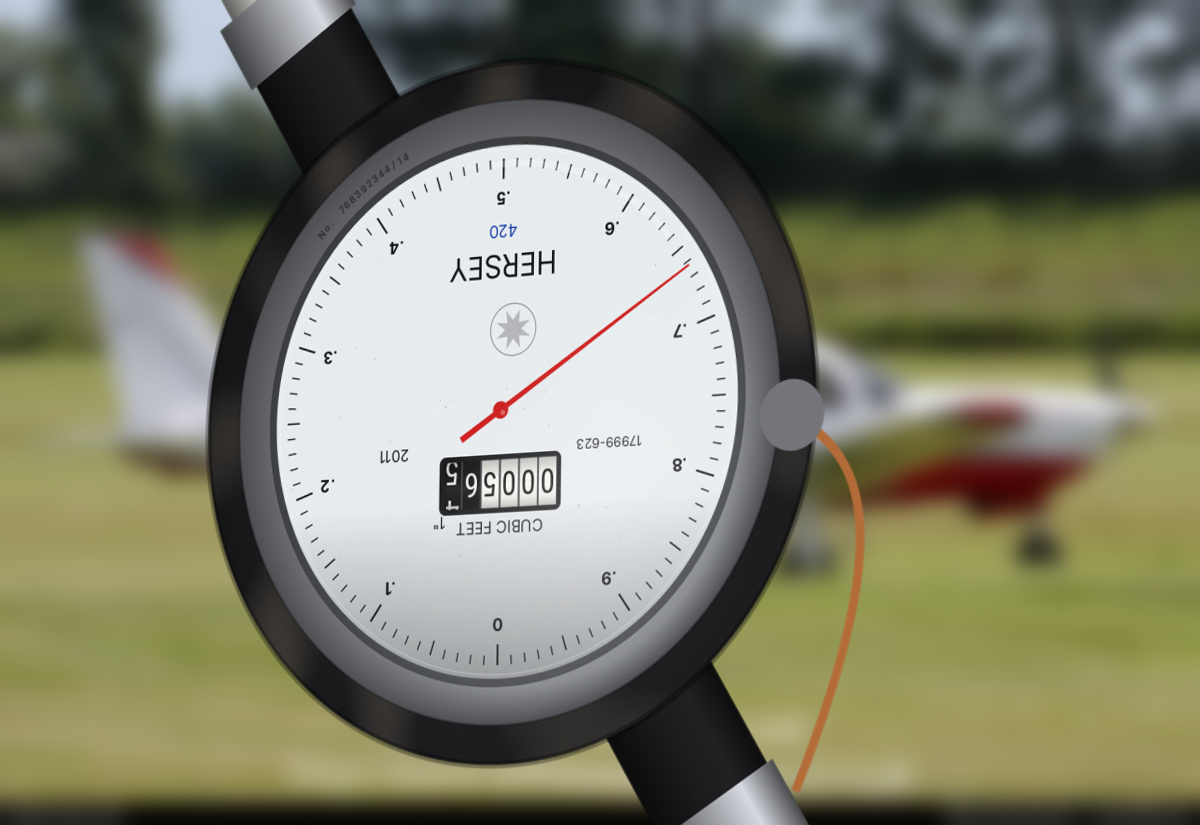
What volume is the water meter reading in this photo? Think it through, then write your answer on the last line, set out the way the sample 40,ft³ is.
564.66,ft³
